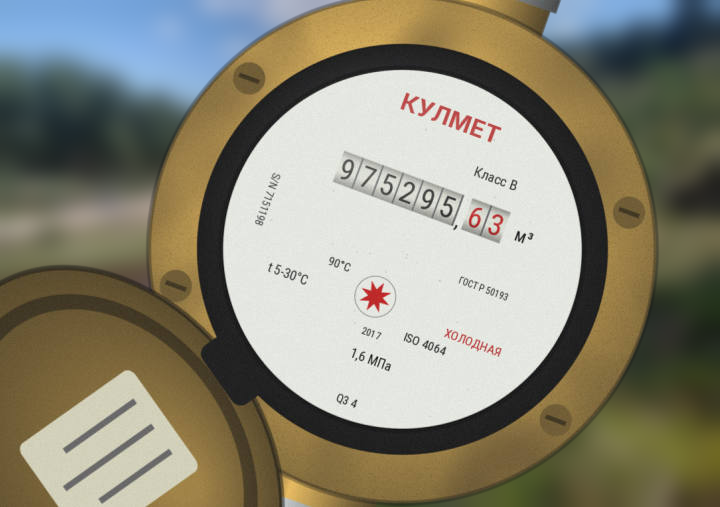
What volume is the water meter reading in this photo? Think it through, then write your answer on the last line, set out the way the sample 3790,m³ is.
975295.63,m³
